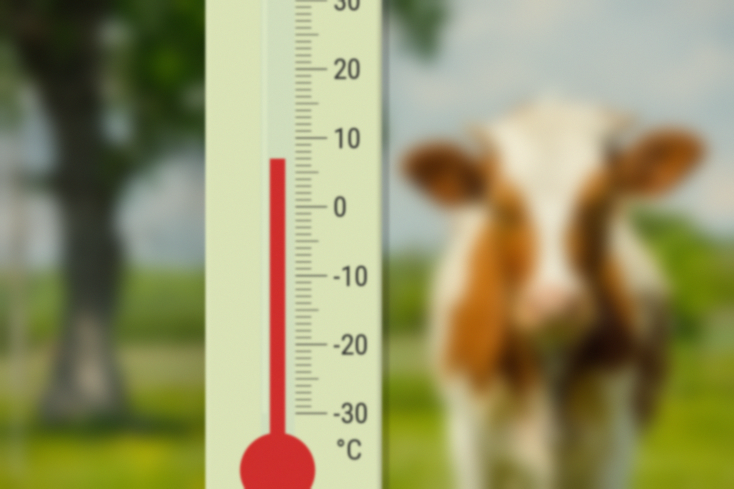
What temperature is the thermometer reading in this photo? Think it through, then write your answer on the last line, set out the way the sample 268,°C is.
7,°C
